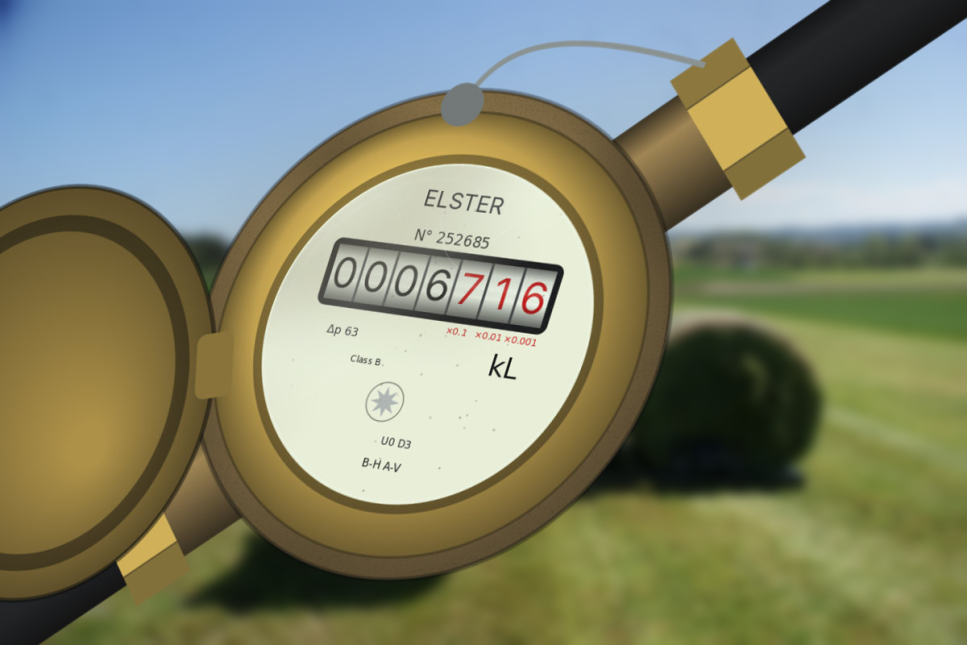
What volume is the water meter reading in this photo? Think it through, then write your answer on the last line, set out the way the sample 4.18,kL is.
6.716,kL
